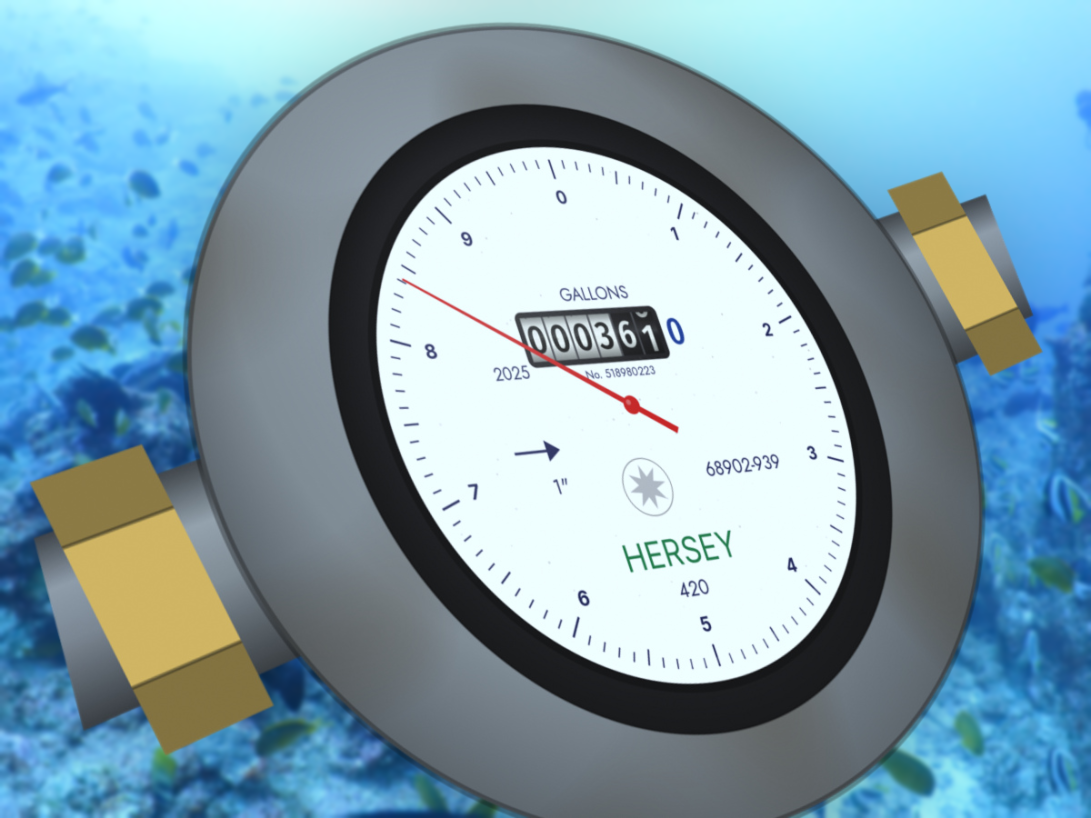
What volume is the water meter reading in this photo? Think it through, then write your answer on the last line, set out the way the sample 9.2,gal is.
3608.4,gal
